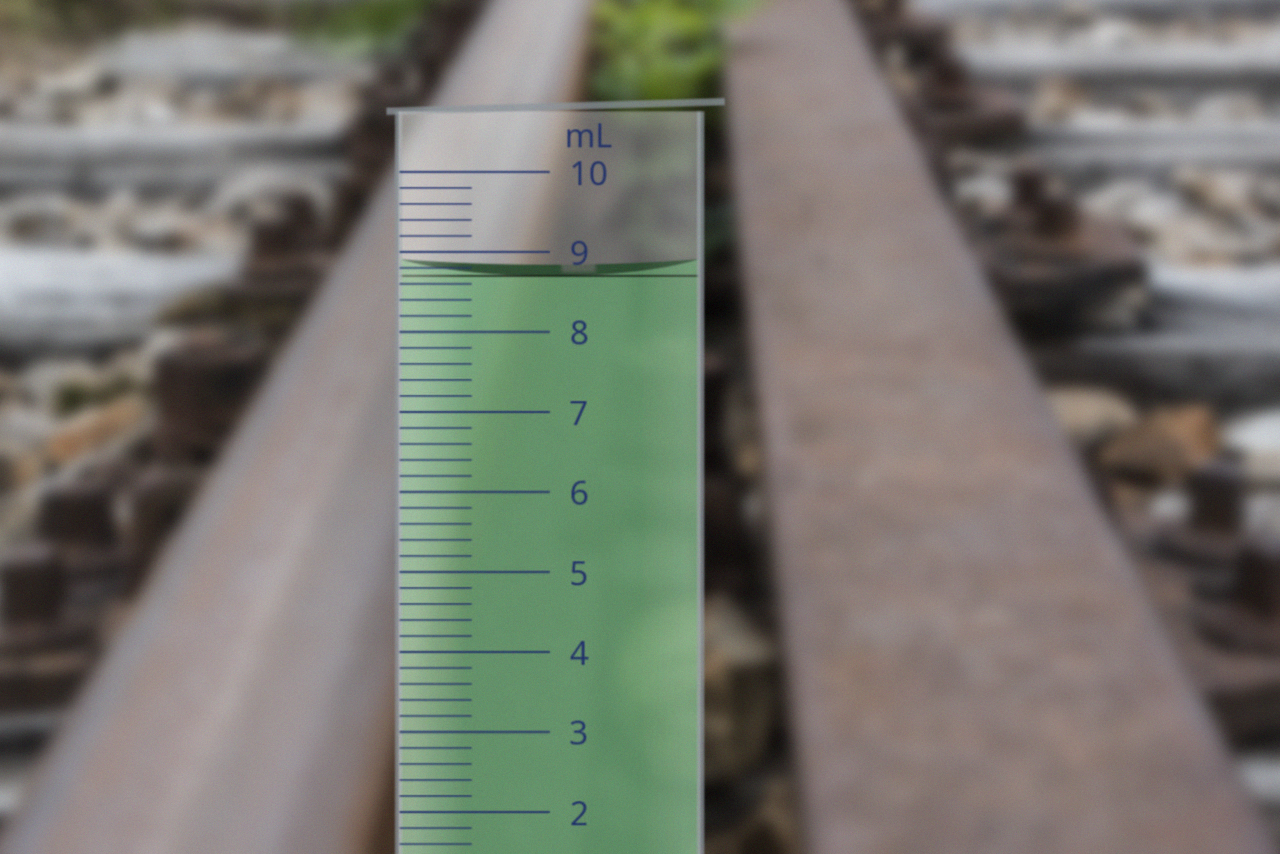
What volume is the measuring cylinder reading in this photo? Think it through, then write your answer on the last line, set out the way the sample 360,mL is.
8.7,mL
